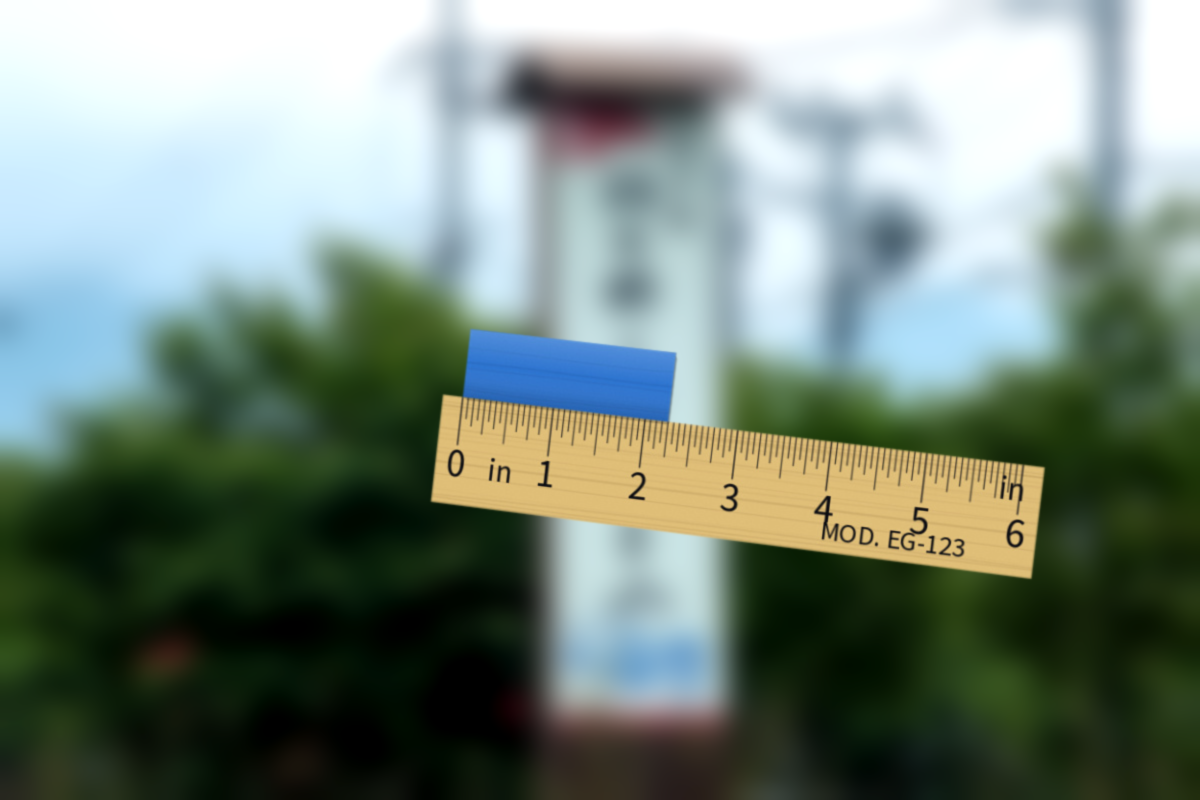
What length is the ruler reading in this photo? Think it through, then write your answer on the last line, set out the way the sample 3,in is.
2.25,in
